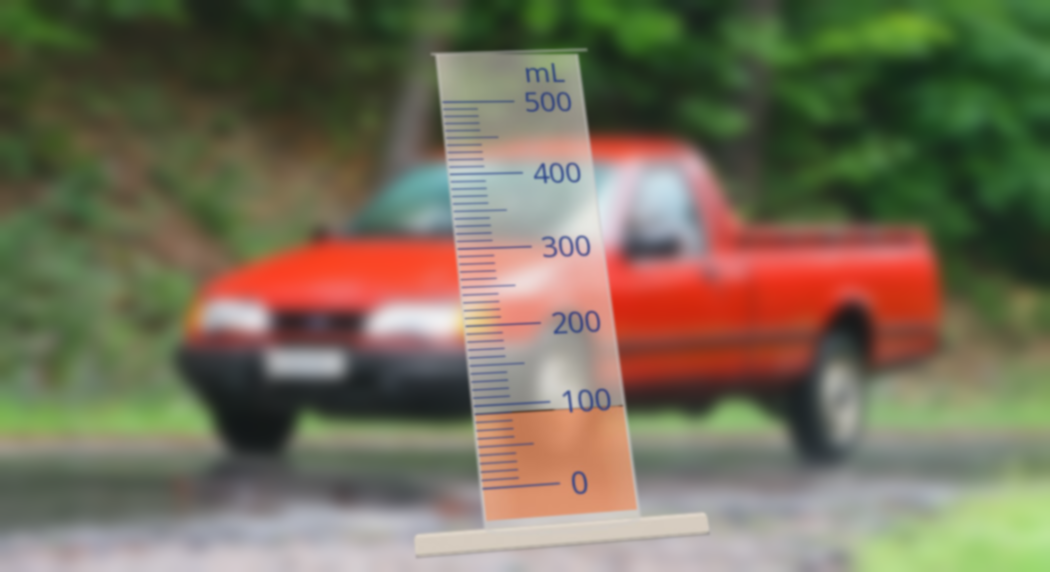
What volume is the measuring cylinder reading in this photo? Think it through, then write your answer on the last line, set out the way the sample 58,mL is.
90,mL
